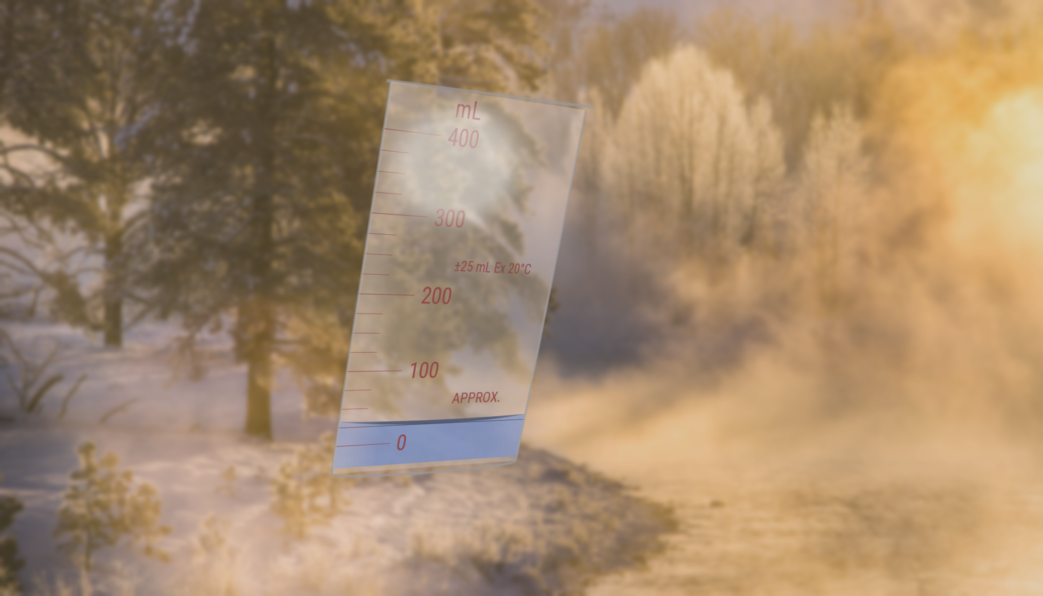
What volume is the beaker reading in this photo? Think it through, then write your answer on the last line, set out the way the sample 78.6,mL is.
25,mL
